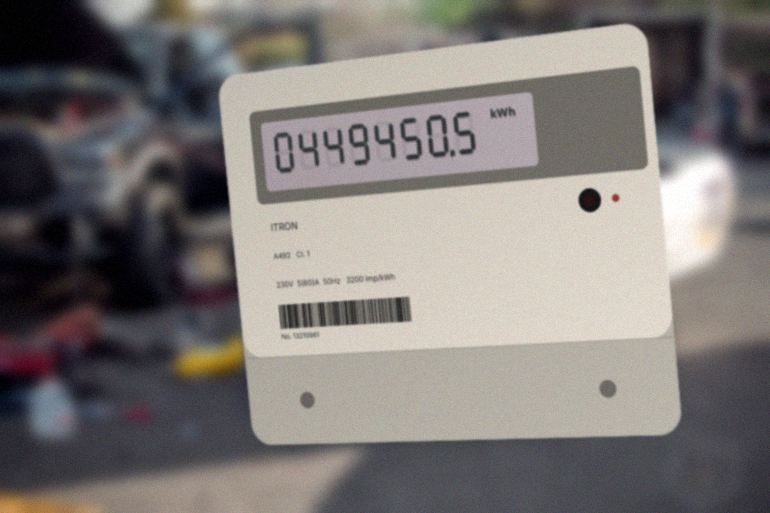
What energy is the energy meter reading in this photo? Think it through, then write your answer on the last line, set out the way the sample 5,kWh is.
449450.5,kWh
